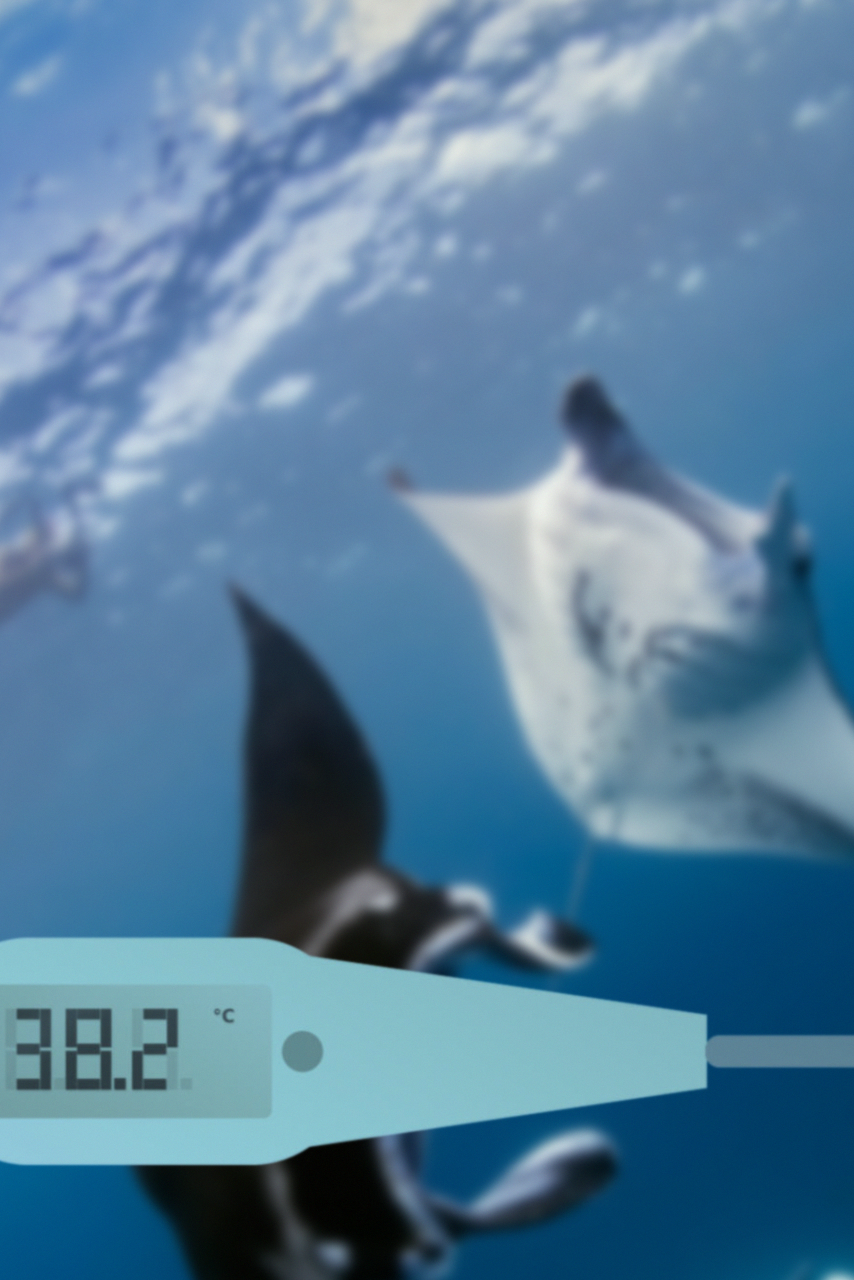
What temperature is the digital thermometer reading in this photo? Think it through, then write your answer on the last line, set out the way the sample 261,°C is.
38.2,°C
